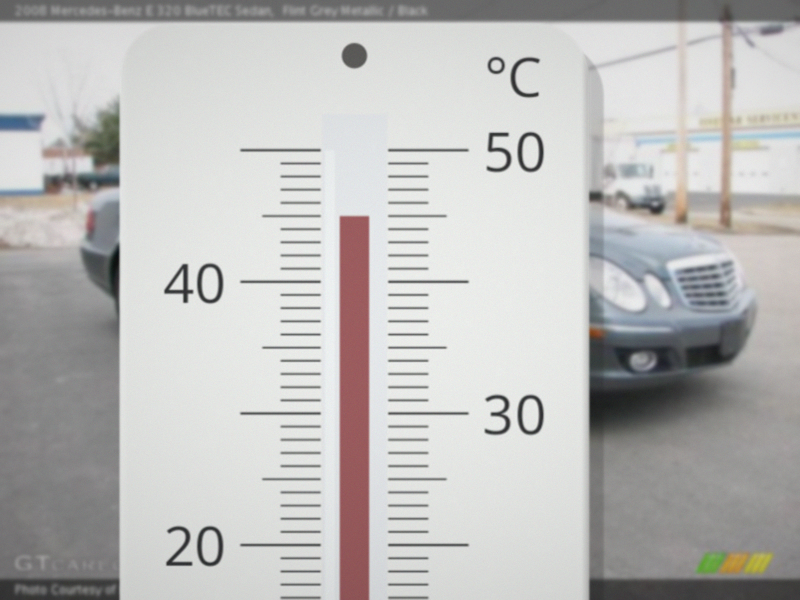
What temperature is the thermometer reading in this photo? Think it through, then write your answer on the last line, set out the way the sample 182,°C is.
45,°C
